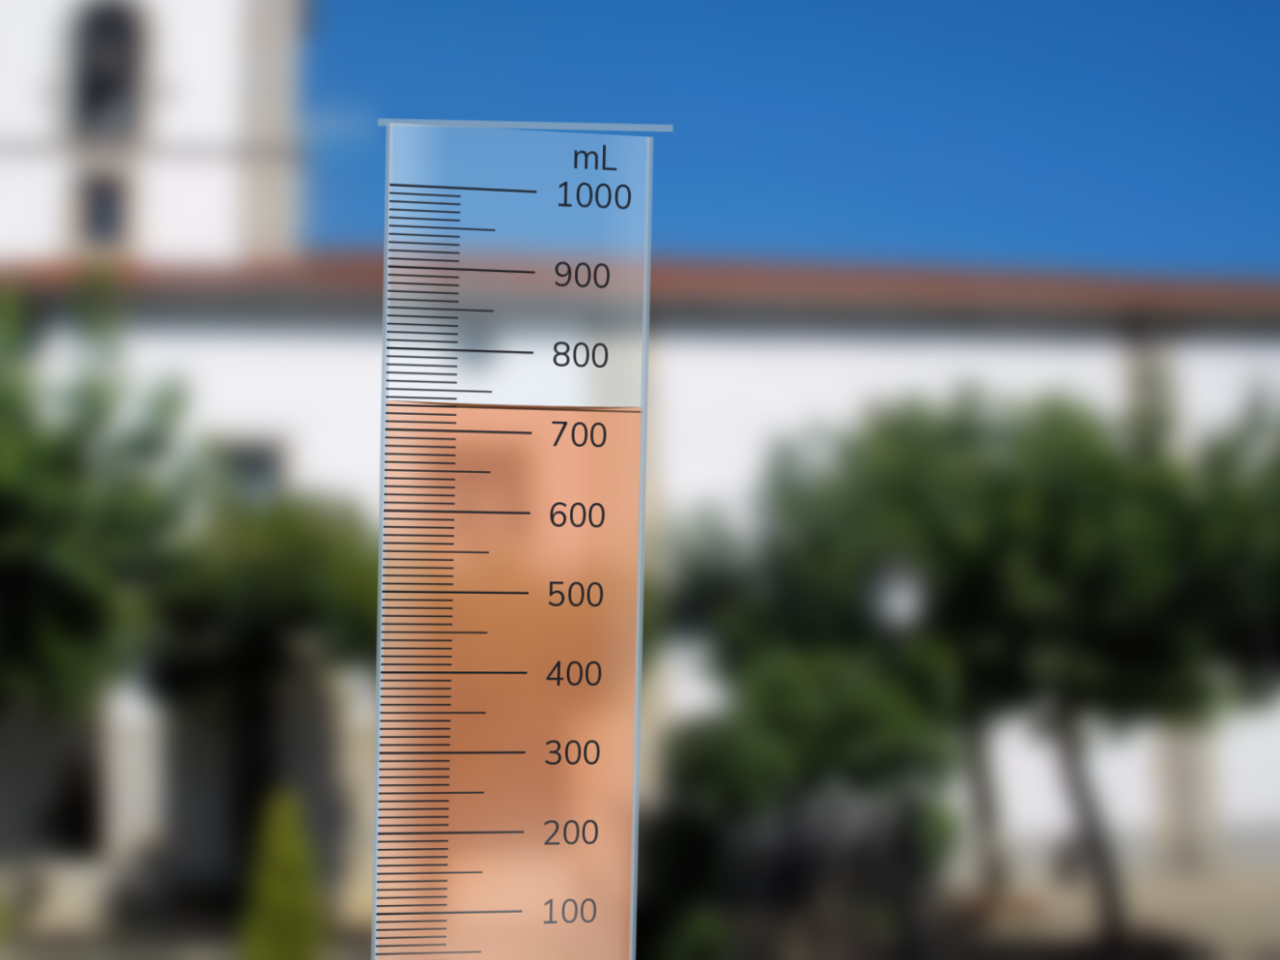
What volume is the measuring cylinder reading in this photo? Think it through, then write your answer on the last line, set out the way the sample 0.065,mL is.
730,mL
